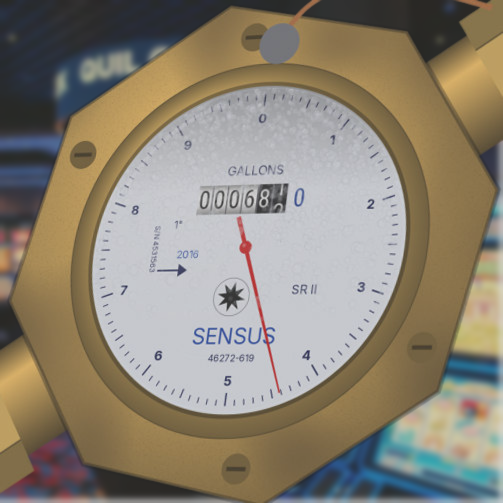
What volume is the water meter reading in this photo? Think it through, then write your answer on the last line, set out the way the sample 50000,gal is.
6814.4,gal
